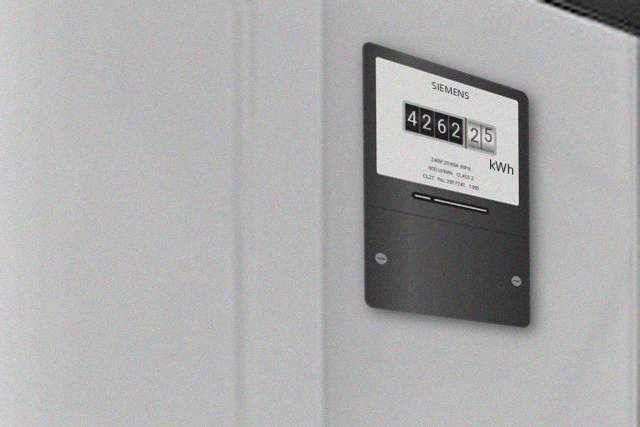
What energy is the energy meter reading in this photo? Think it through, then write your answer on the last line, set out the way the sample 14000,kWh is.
4262.25,kWh
